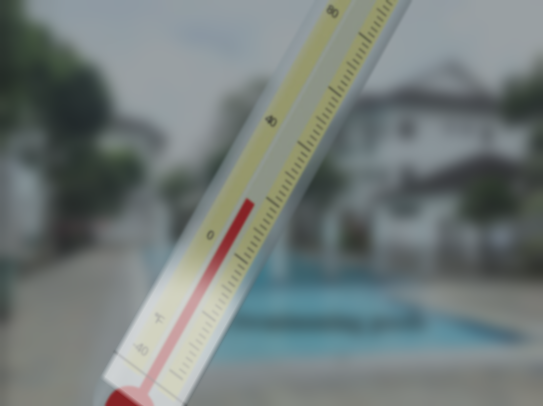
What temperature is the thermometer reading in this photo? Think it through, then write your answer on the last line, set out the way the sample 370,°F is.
16,°F
